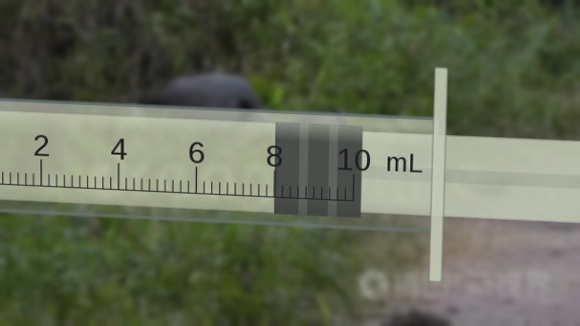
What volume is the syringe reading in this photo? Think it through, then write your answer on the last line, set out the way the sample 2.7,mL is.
8,mL
